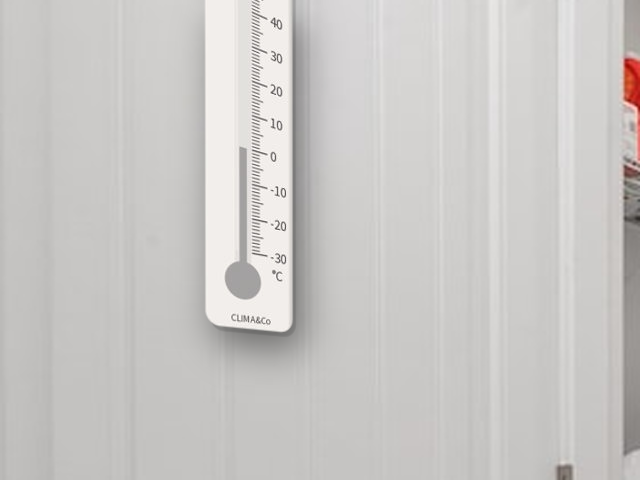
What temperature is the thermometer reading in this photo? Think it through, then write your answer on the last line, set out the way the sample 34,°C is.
0,°C
